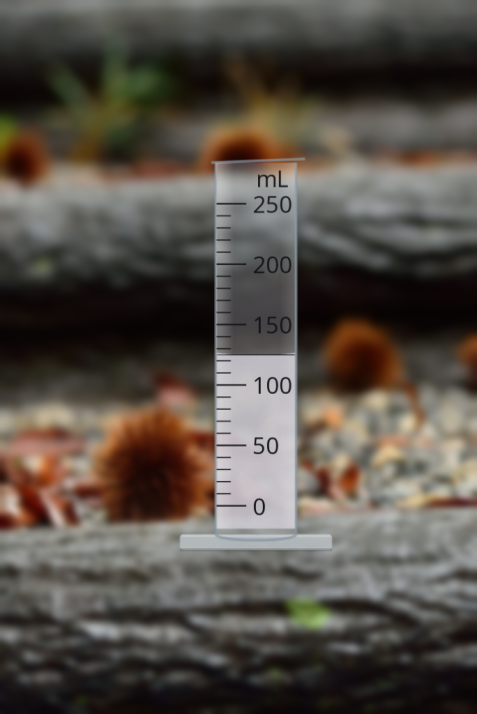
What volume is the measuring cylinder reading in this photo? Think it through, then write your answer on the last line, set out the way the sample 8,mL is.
125,mL
